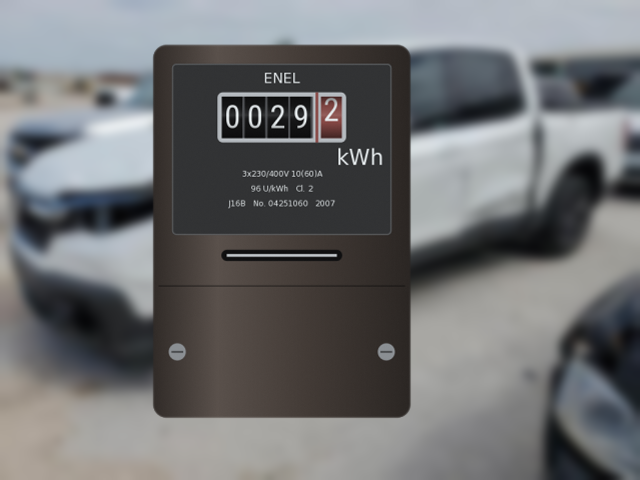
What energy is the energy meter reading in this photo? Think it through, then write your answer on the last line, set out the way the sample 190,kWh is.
29.2,kWh
